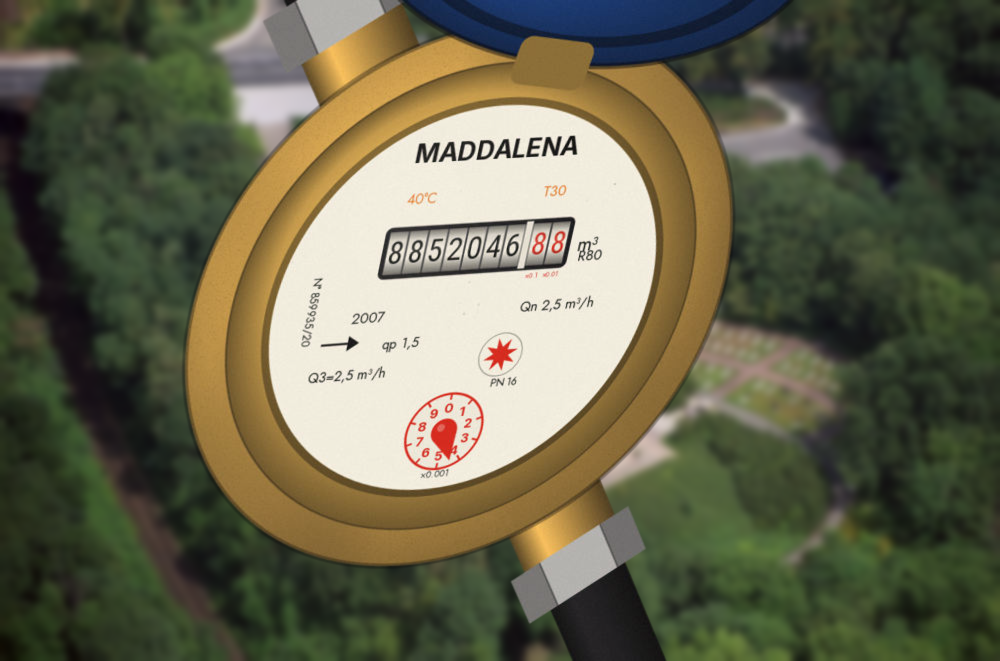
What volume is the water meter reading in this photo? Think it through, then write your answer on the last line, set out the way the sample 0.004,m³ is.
8852046.884,m³
